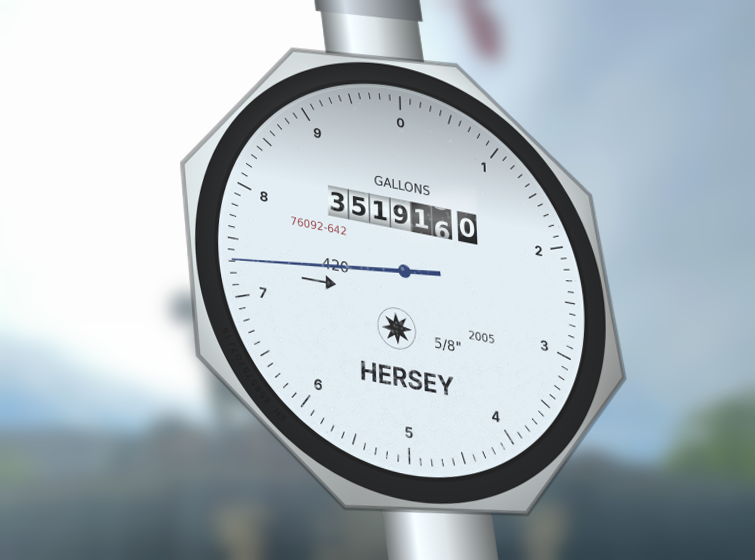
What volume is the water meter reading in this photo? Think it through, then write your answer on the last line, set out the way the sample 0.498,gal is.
3519157.3,gal
